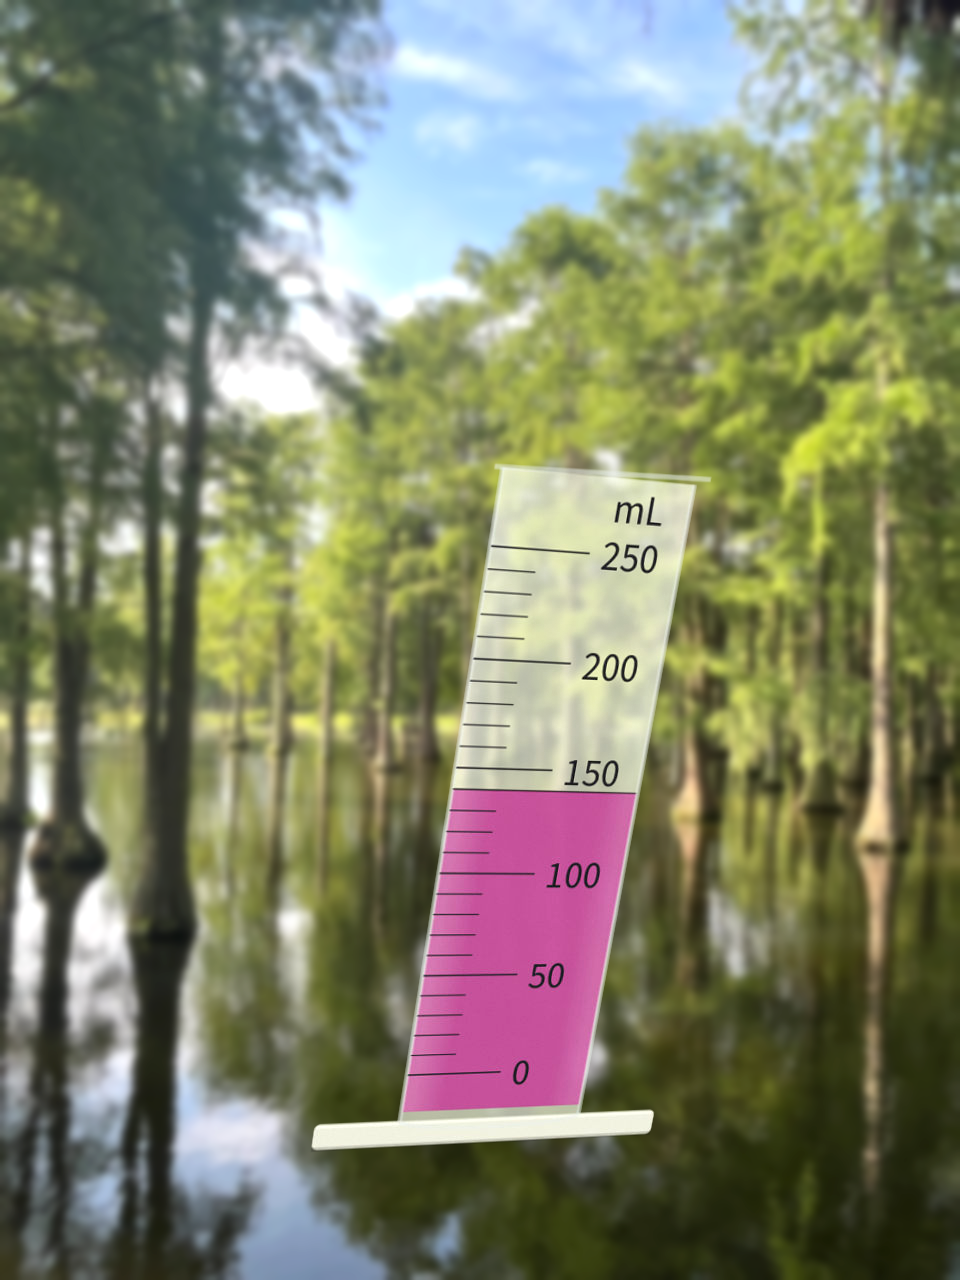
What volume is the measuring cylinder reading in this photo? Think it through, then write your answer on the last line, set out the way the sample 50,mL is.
140,mL
